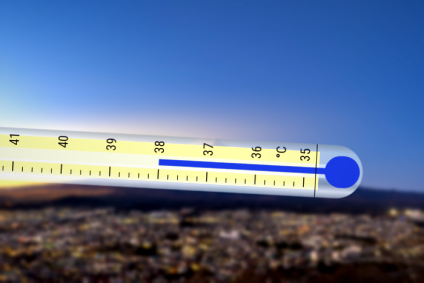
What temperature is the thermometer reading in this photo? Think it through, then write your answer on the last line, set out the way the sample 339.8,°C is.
38,°C
